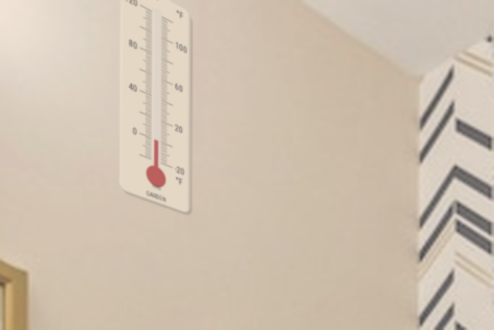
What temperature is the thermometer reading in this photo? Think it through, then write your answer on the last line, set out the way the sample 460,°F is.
0,°F
